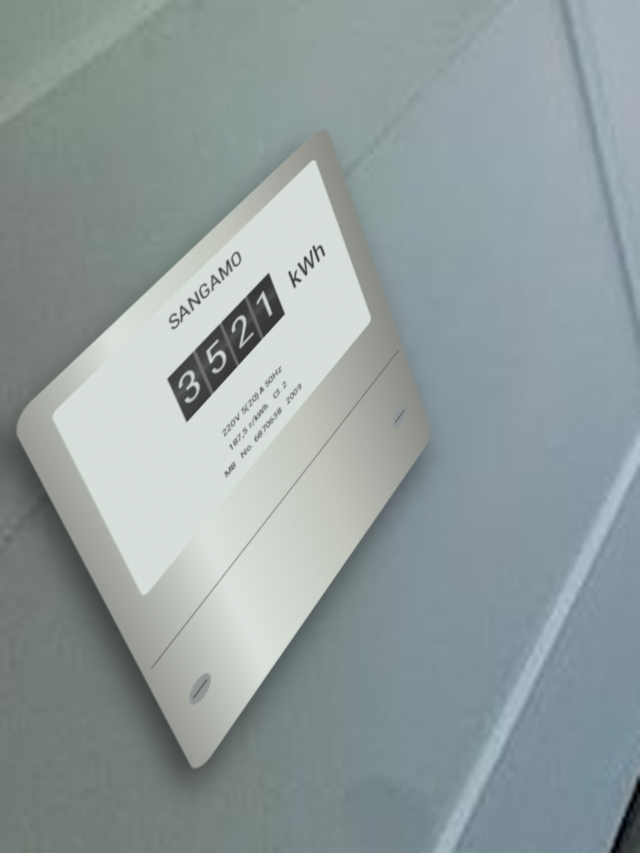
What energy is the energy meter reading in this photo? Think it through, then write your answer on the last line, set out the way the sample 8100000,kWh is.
3521,kWh
